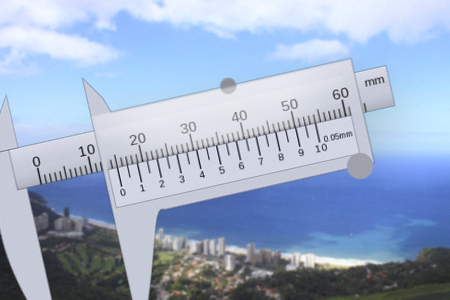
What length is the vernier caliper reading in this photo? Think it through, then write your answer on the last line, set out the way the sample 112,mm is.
15.0,mm
